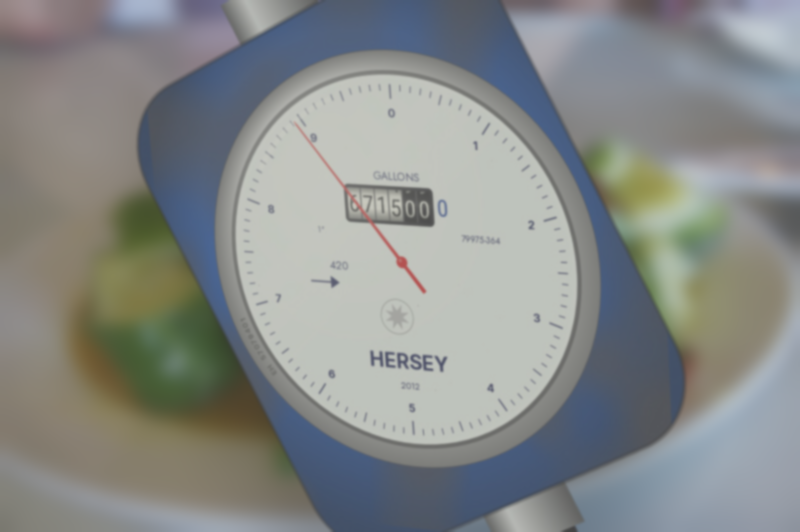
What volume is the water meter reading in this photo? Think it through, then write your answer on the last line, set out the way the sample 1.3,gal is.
6714998.9,gal
